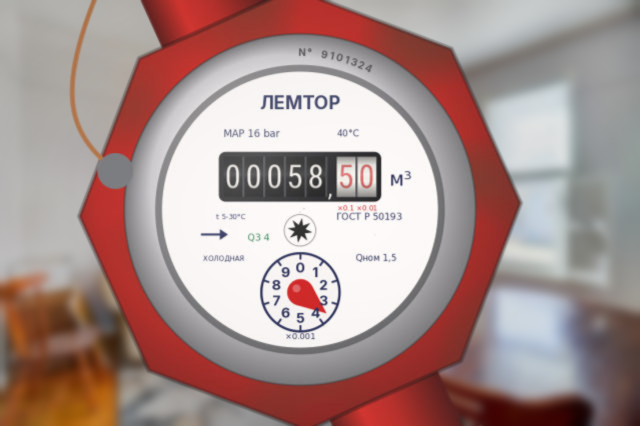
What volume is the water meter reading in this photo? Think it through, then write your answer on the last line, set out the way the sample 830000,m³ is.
58.503,m³
